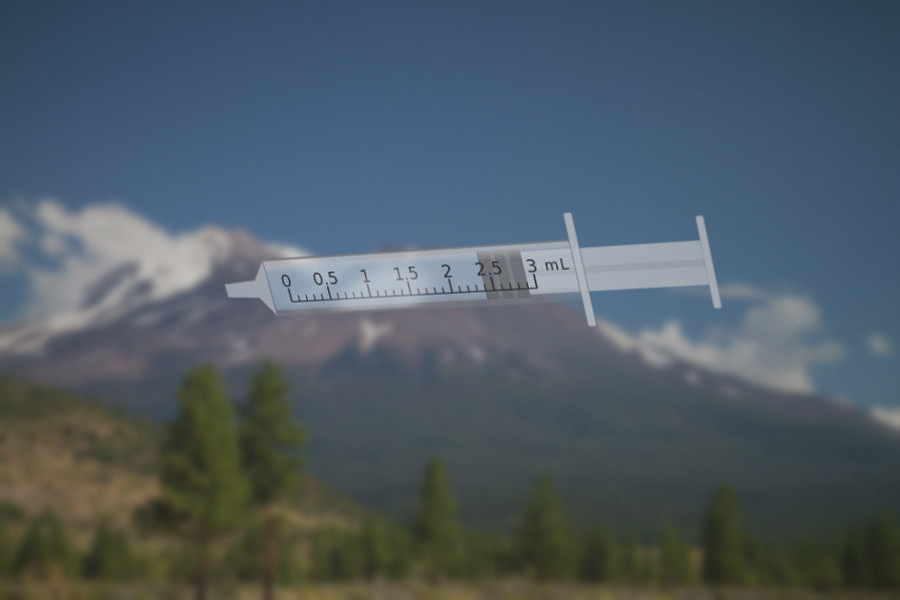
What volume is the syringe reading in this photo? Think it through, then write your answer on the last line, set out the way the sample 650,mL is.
2.4,mL
